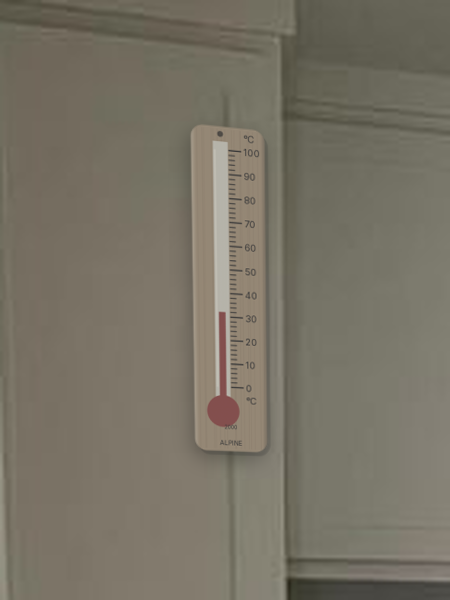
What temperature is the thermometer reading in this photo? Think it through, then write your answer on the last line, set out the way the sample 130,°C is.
32,°C
